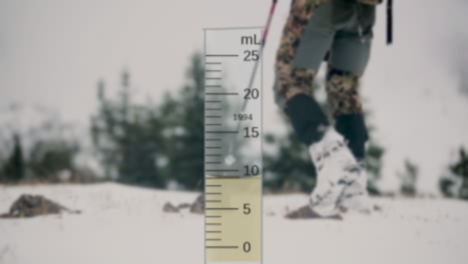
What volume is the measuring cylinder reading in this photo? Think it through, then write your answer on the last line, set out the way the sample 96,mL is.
9,mL
